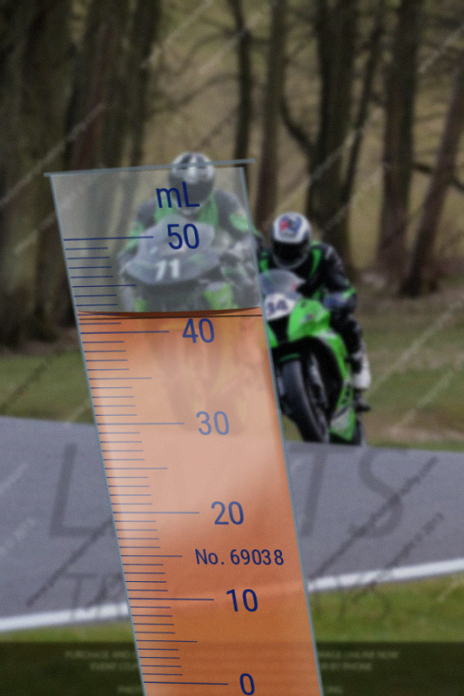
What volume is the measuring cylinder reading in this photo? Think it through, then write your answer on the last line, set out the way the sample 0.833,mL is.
41.5,mL
